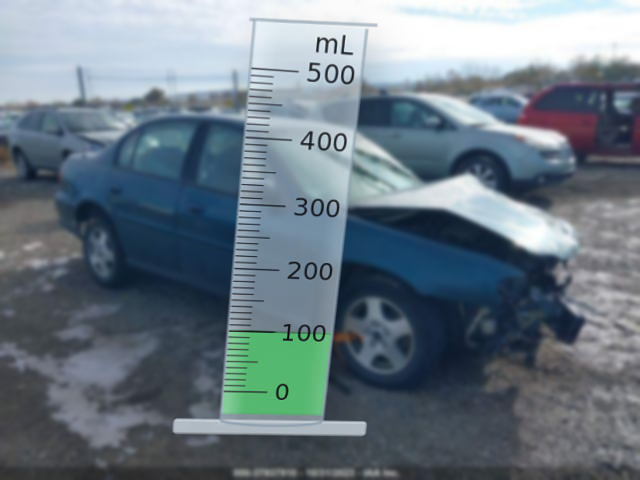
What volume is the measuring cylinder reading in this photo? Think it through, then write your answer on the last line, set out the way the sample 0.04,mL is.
100,mL
